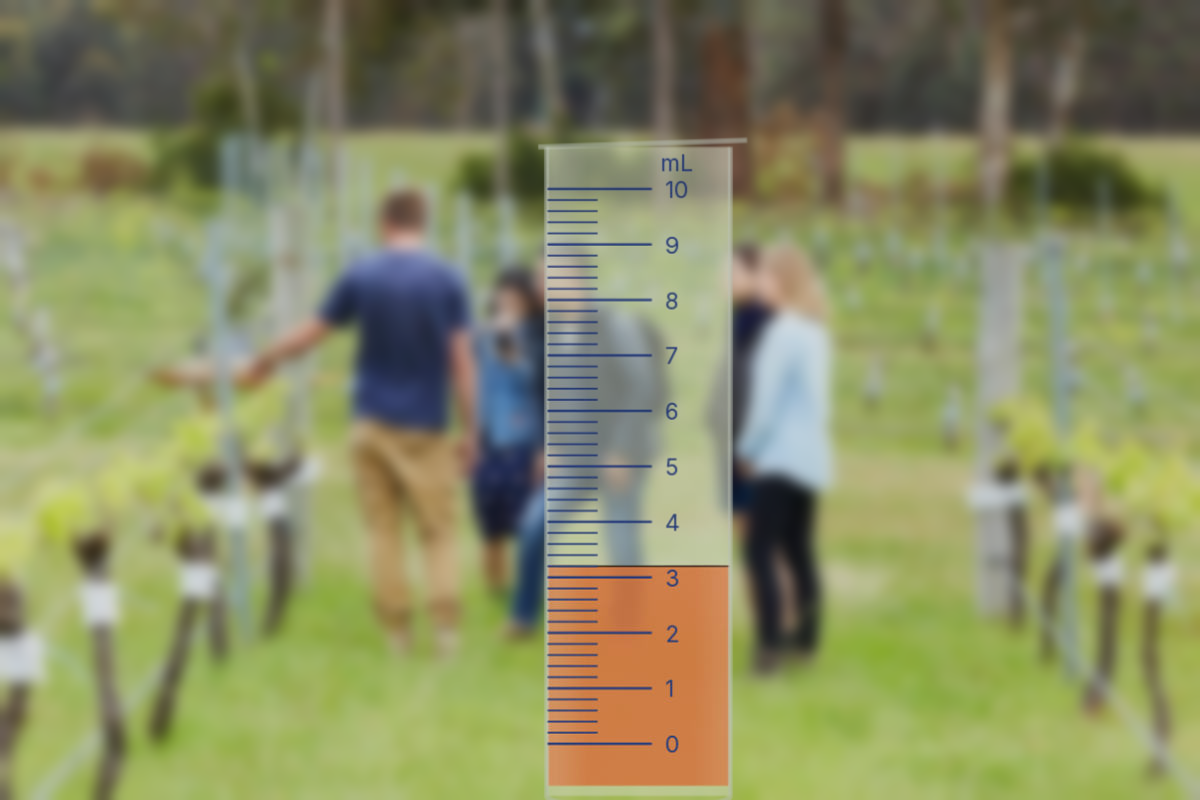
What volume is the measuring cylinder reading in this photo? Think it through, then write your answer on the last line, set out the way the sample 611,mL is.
3.2,mL
